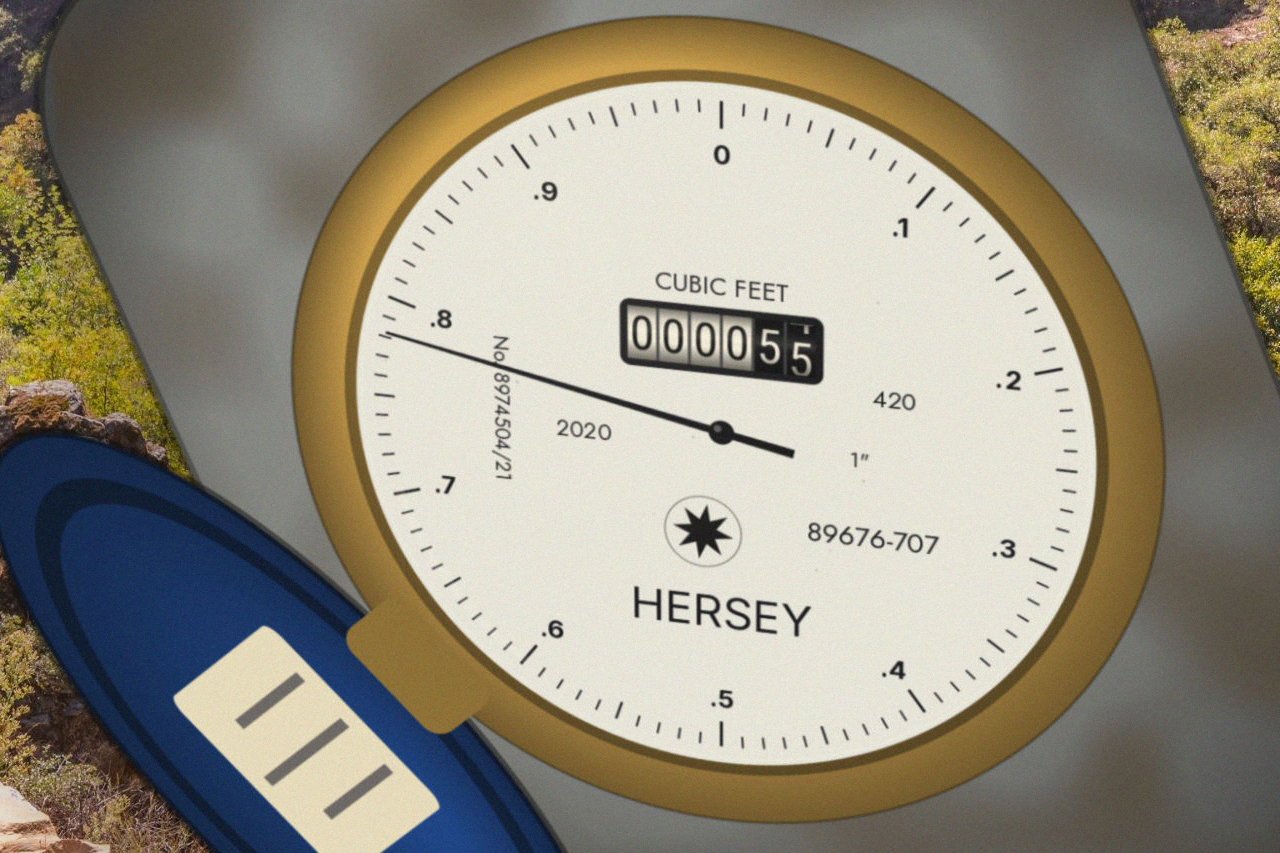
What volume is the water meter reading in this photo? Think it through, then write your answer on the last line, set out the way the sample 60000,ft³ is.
54.78,ft³
